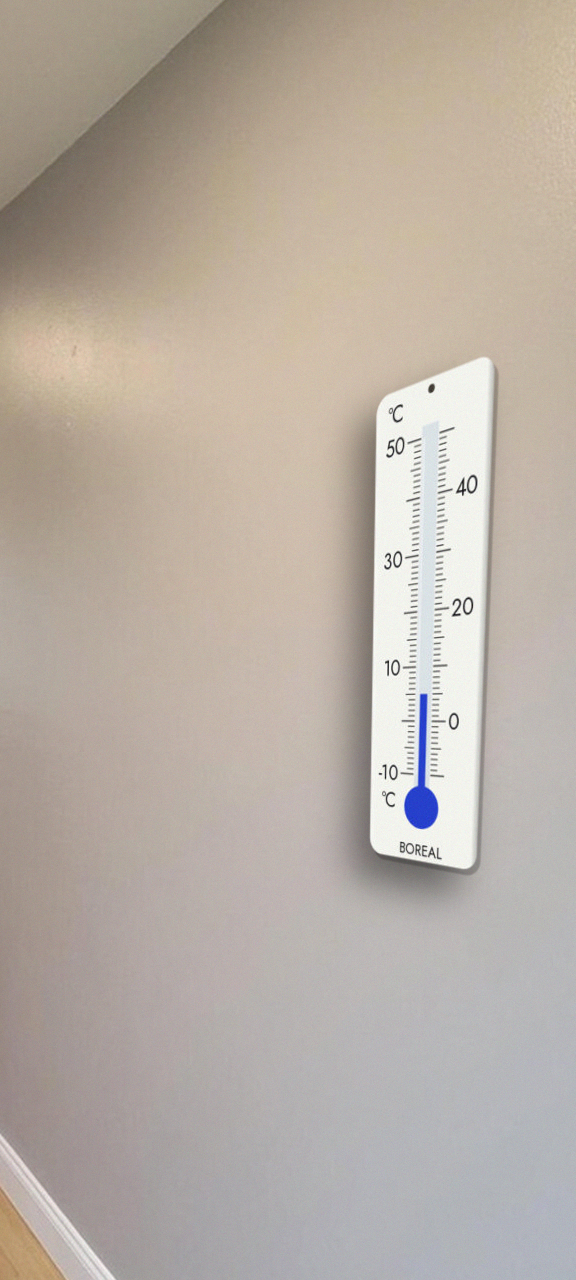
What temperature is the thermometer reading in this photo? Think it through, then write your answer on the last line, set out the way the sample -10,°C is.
5,°C
